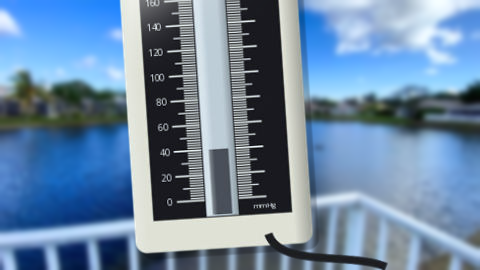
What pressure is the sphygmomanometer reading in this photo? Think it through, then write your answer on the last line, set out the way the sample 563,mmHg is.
40,mmHg
